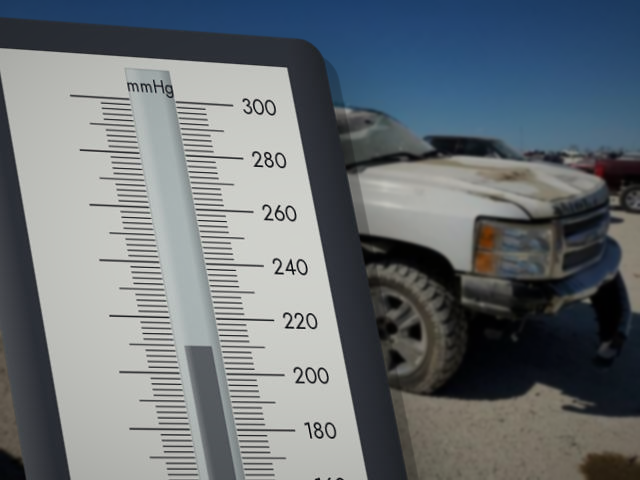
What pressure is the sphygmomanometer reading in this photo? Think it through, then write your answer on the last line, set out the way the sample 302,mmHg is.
210,mmHg
